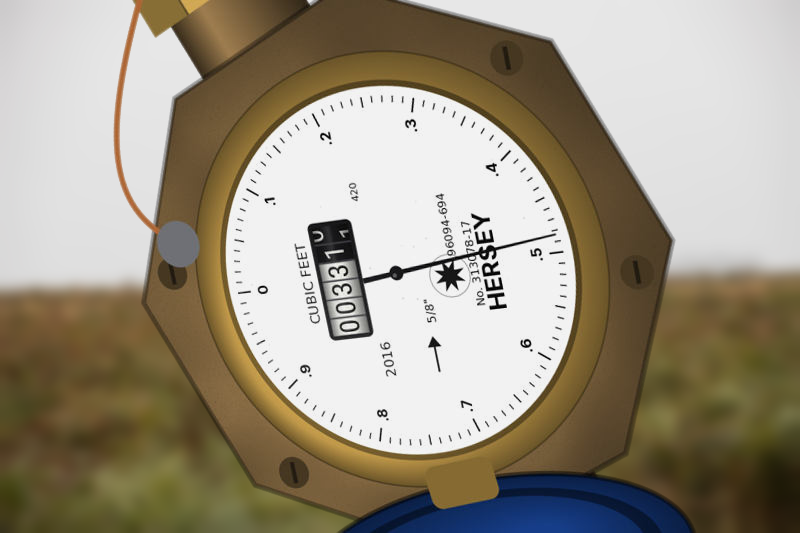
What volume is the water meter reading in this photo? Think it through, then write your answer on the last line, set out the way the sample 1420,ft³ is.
3310.48,ft³
